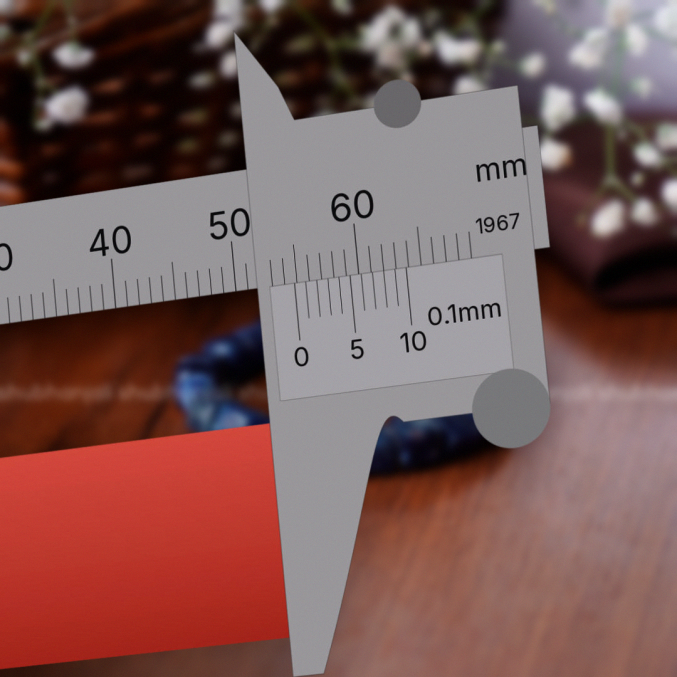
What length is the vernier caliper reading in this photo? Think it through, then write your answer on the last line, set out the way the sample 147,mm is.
54.8,mm
